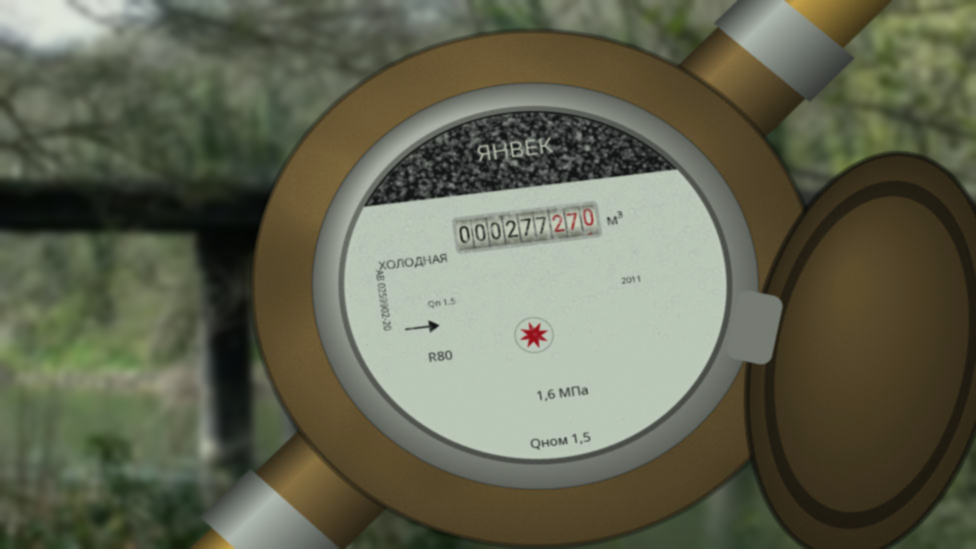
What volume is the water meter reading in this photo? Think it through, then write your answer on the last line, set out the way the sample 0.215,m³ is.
277.270,m³
